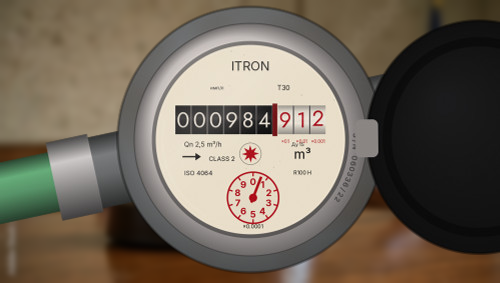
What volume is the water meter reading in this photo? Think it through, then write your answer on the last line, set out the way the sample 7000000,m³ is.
984.9120,m³
